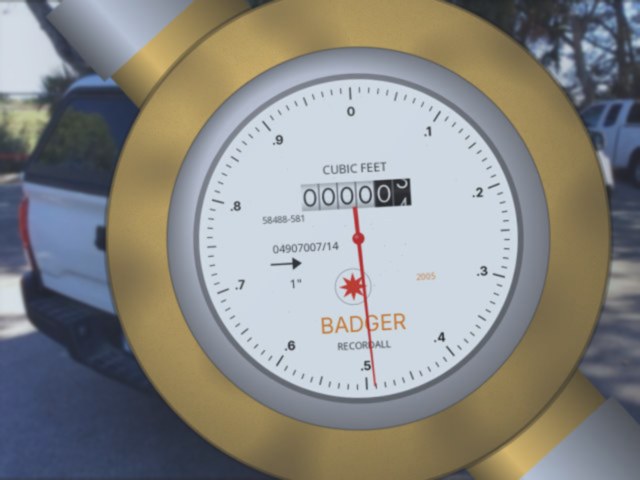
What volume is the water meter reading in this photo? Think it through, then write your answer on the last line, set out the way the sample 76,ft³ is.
3.49,ft³
